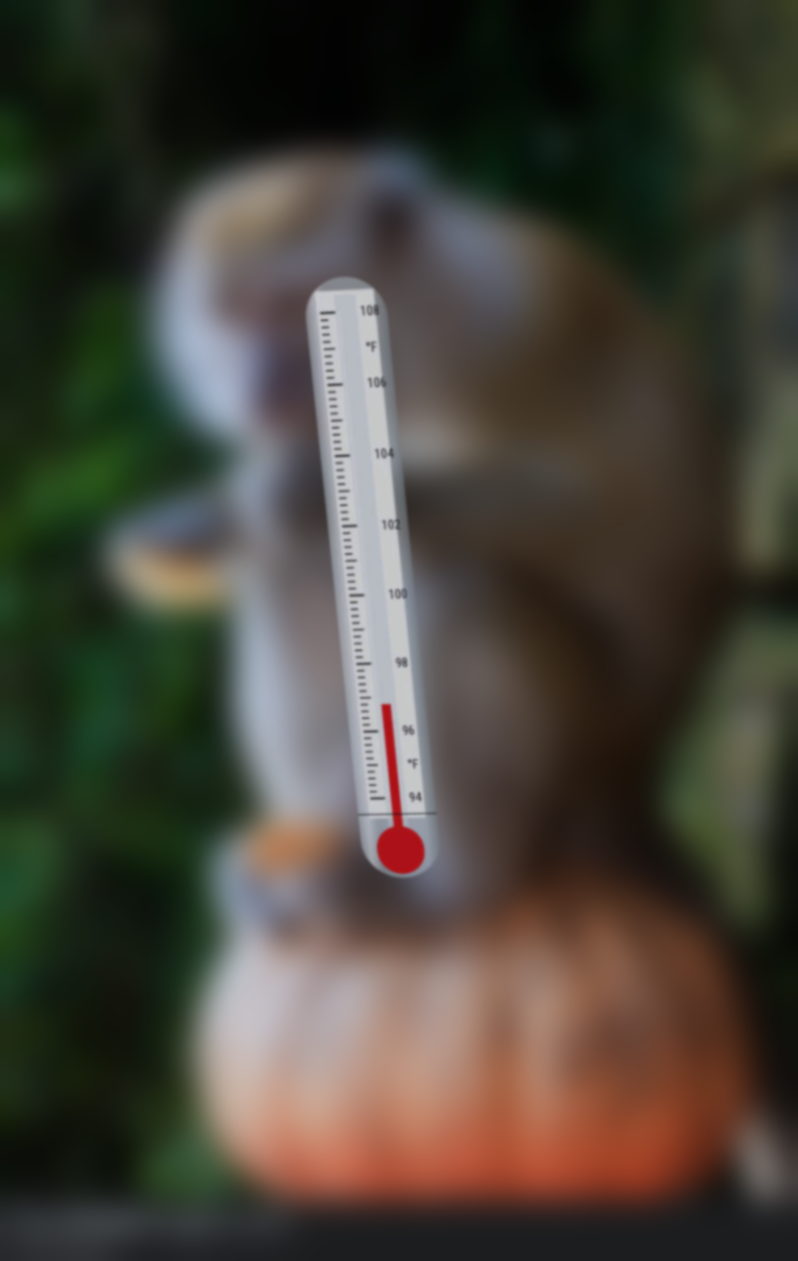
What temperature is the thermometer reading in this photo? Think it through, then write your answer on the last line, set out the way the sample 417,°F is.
96.8,°F
